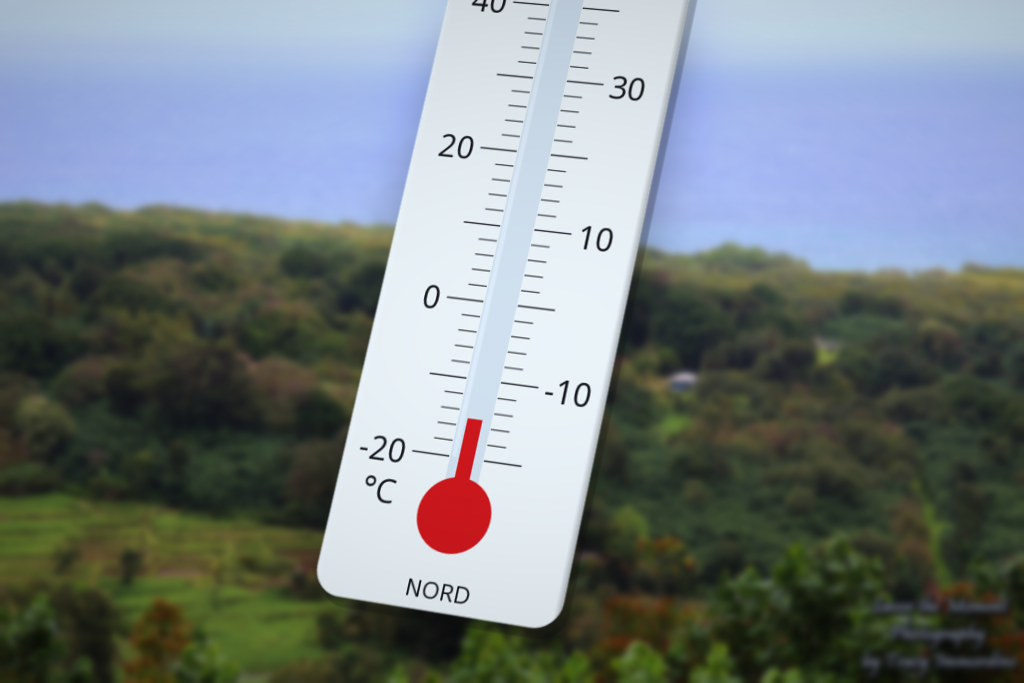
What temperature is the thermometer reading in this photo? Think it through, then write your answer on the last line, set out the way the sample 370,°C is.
-15,°C
